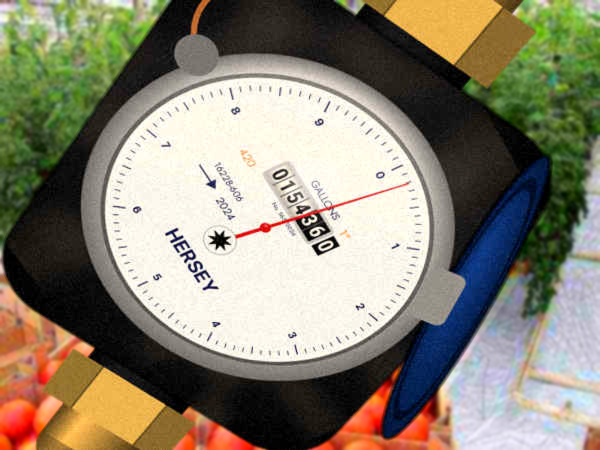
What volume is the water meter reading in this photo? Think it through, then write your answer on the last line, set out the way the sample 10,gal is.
154360.2,gal
